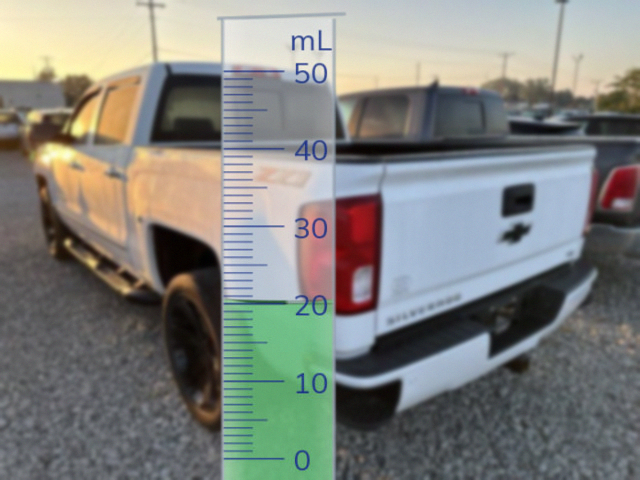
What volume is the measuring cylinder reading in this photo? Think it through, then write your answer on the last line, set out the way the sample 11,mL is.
20,mL
